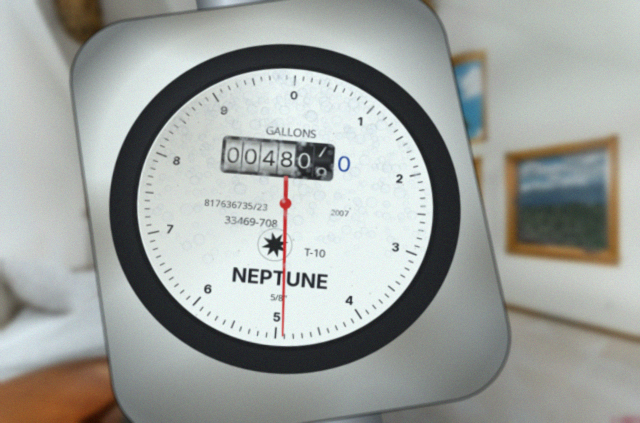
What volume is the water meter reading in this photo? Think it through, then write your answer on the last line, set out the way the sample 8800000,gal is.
48074.9,gal
